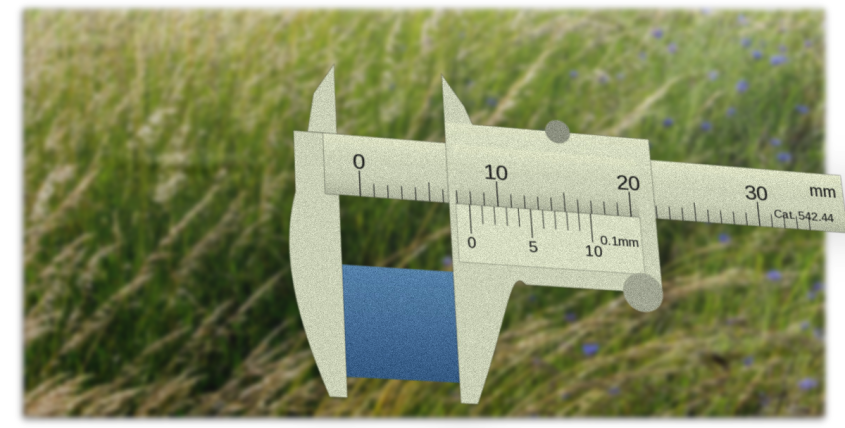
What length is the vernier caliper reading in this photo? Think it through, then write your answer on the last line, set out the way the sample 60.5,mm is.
7.9,mm
